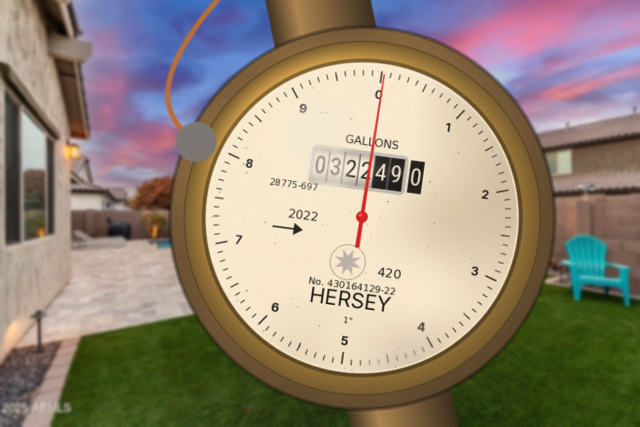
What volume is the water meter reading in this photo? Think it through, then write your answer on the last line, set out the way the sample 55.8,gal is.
322490.0,gal
